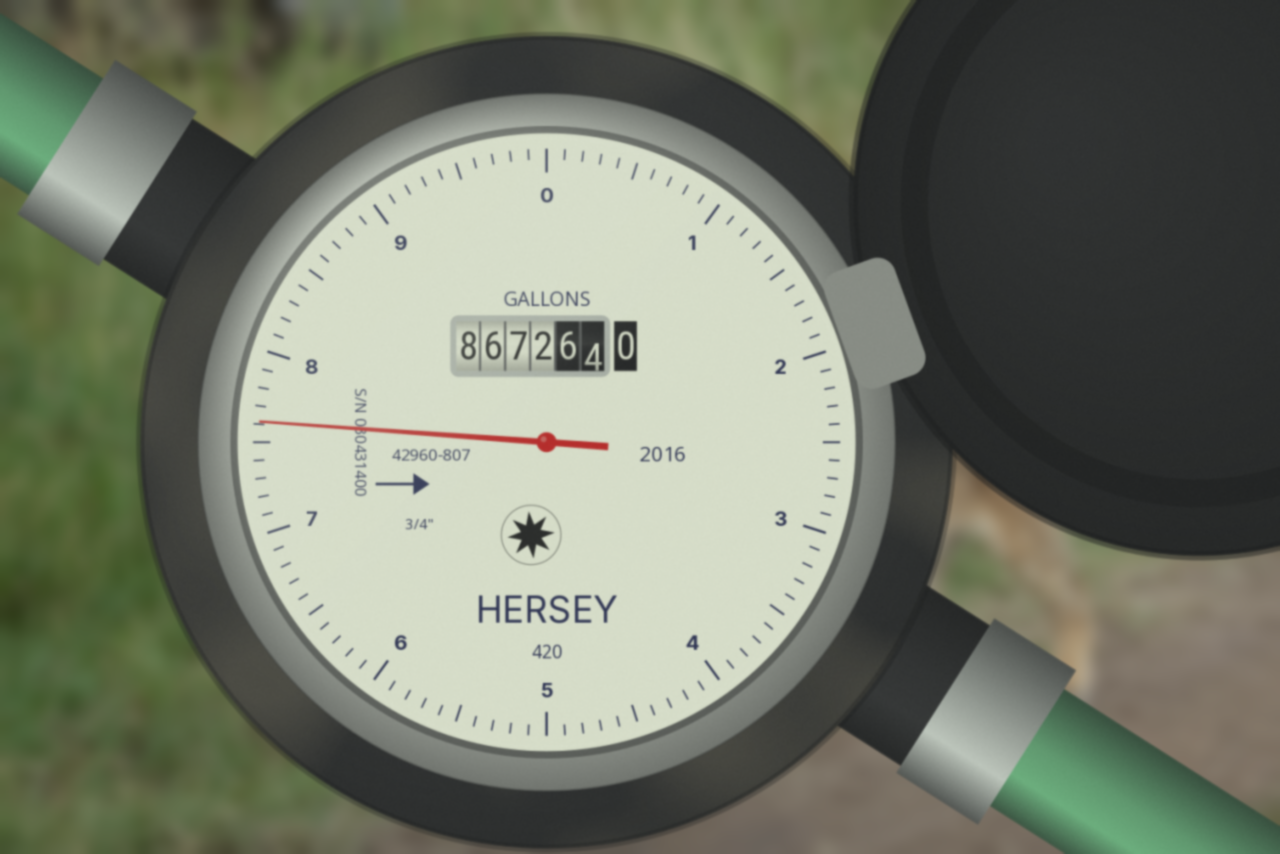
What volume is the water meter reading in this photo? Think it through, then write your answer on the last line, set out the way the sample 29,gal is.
8672637.6,gal
